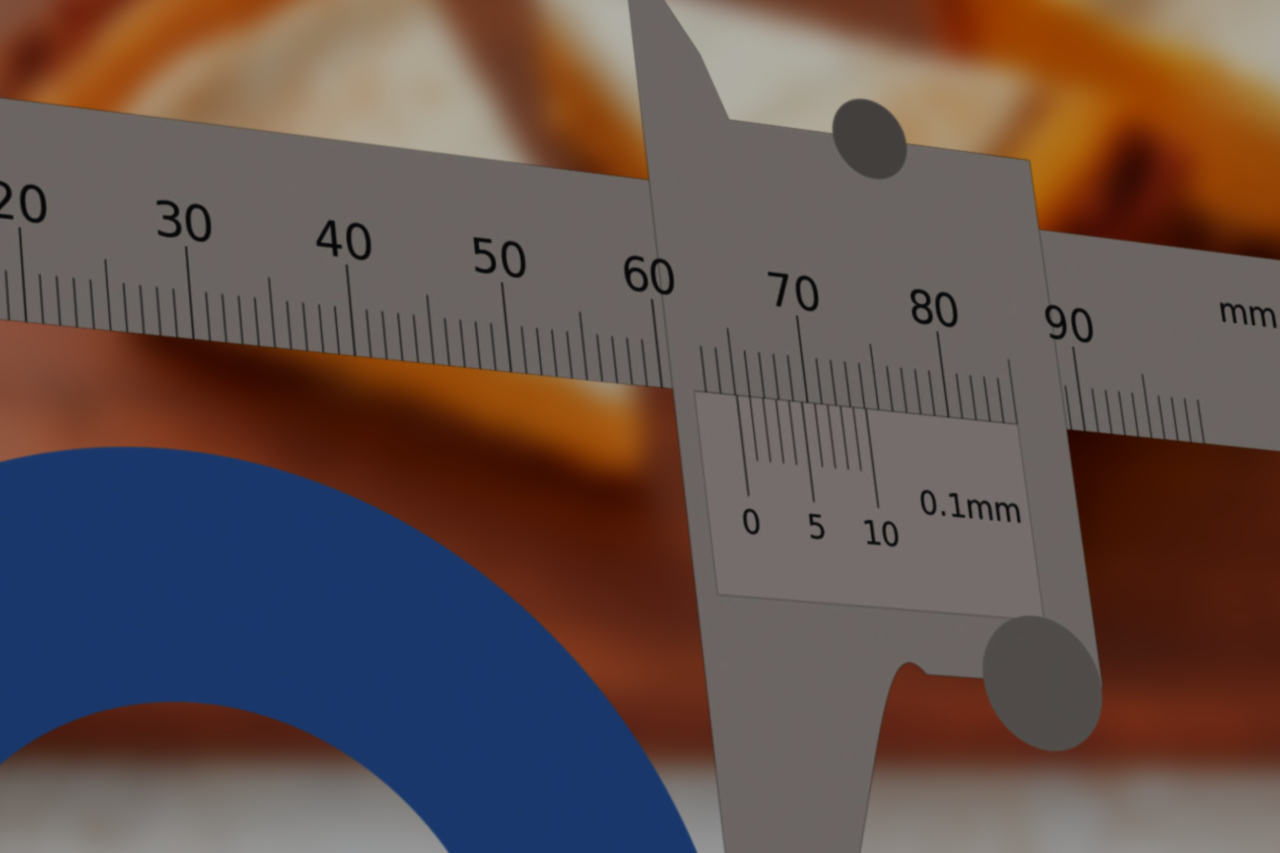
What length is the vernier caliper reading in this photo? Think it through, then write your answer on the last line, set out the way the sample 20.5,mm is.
65.1,mm
